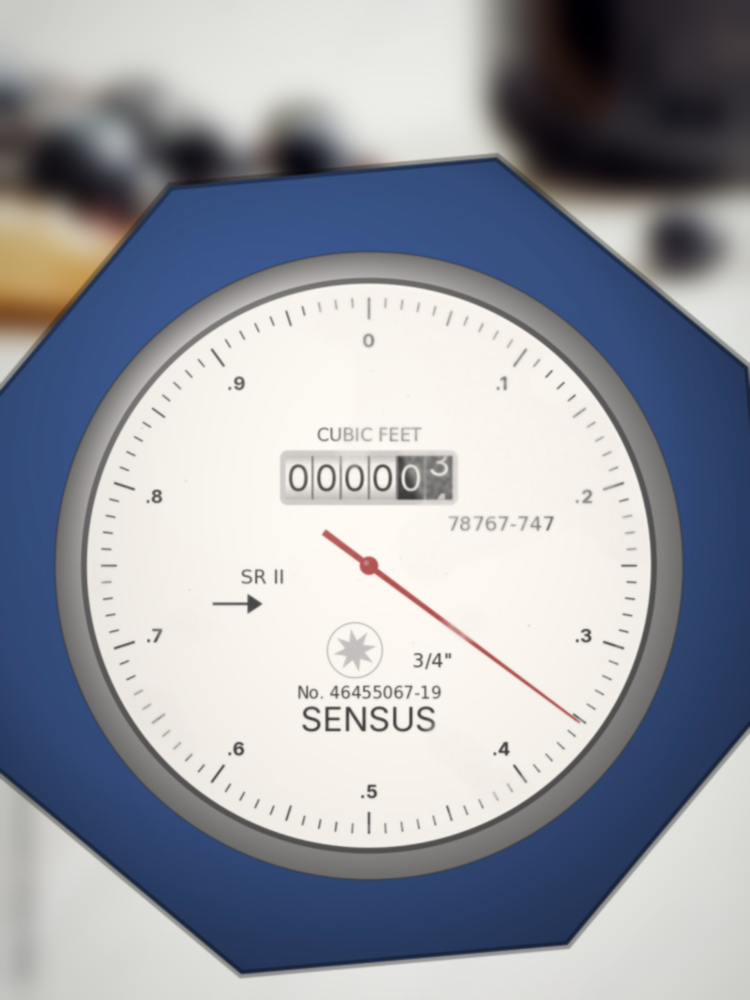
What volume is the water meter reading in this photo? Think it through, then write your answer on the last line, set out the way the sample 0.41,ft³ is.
3.35,ft³
